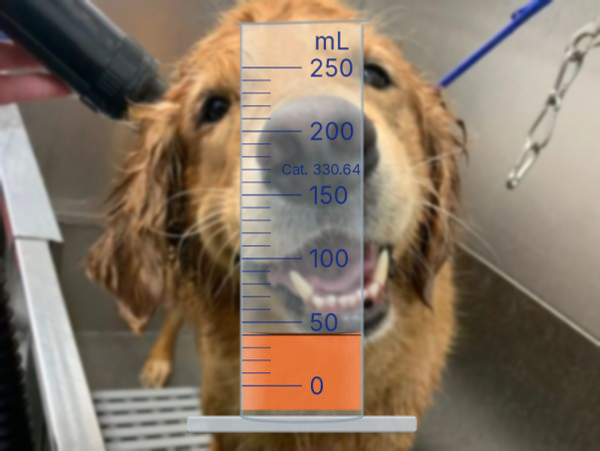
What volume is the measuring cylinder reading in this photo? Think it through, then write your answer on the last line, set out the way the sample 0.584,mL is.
40,mL
